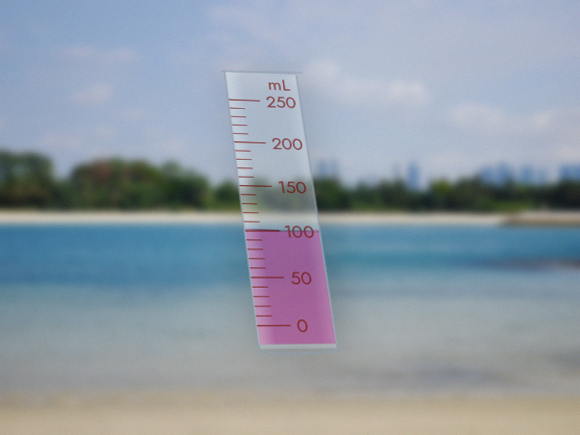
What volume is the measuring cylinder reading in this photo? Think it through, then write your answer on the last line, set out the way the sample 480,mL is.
100,mL
